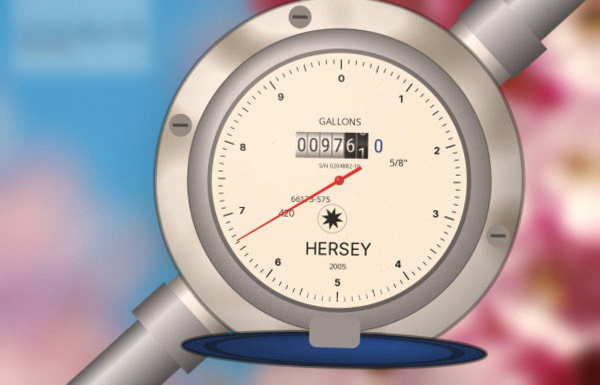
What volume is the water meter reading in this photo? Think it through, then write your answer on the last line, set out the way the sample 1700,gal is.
97606.6,gal
